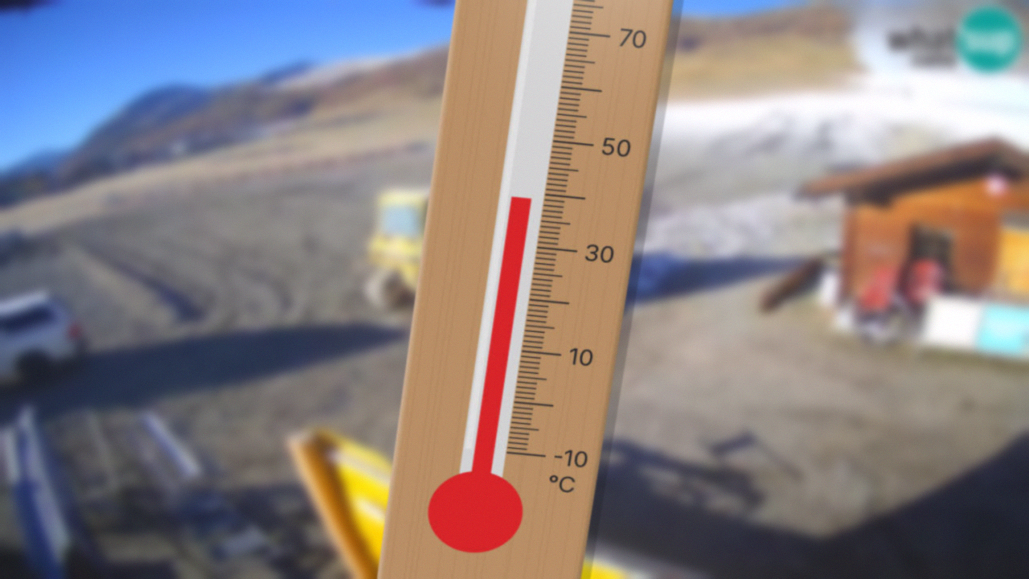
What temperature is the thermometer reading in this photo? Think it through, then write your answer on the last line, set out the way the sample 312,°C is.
39,°C
